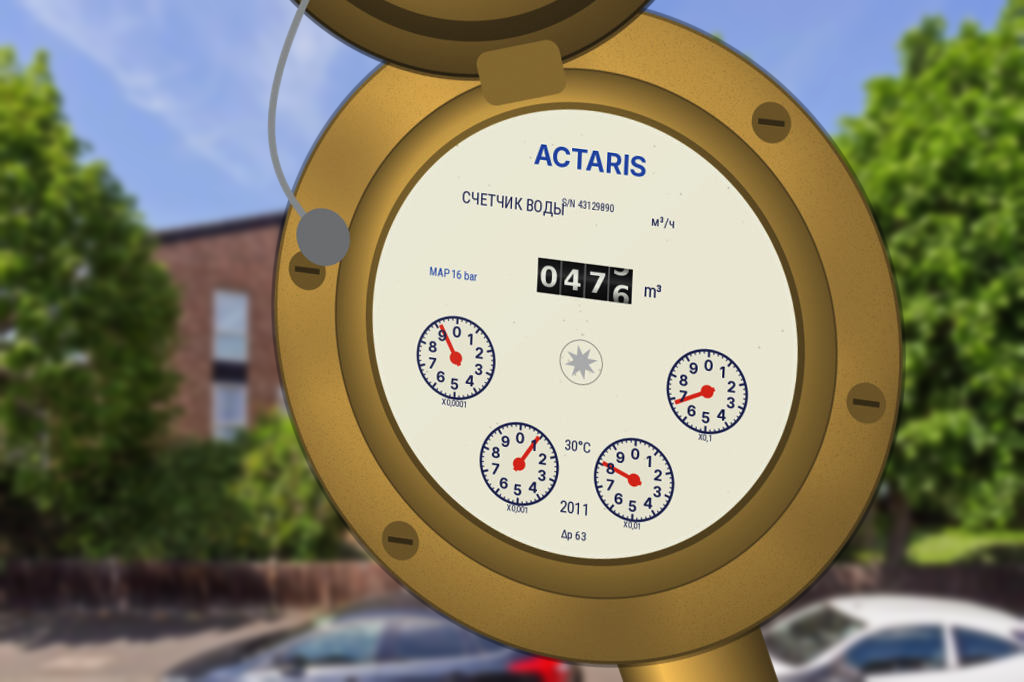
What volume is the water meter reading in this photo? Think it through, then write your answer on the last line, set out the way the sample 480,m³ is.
475.6809,m³
